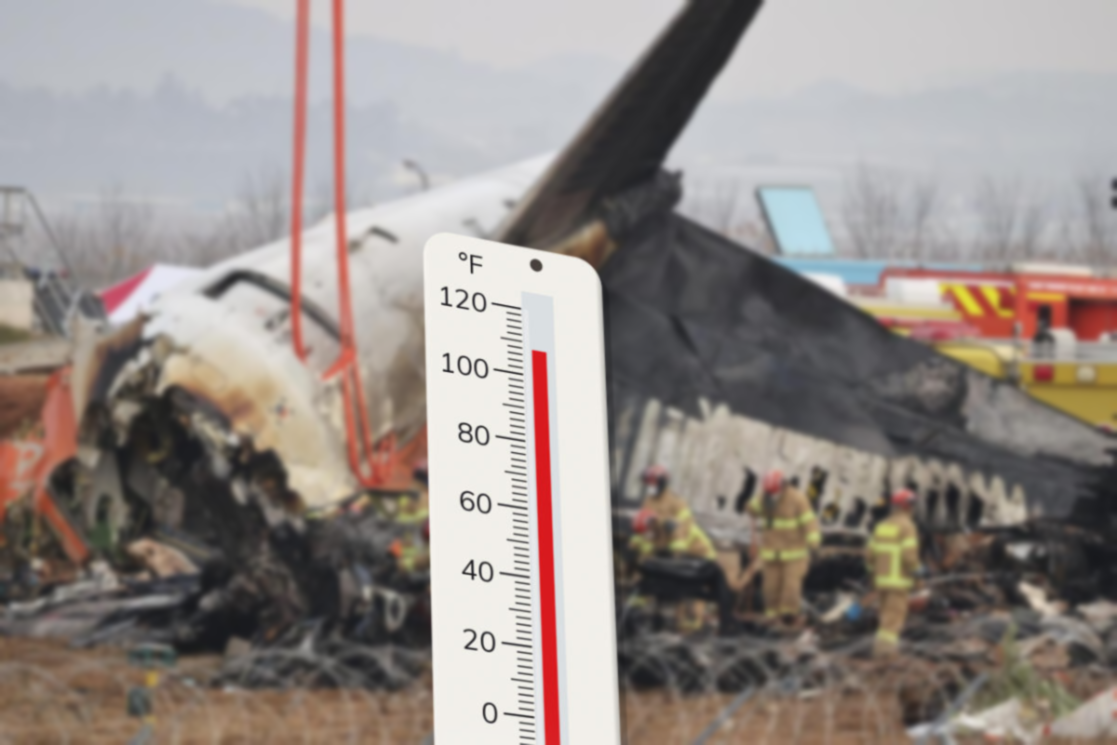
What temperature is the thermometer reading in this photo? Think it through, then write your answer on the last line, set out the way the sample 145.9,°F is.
108,°F
